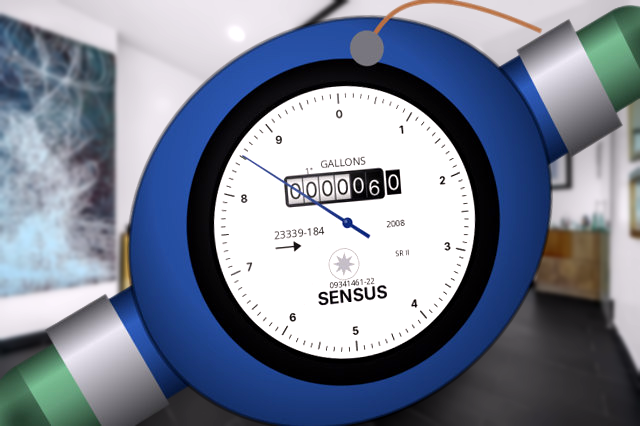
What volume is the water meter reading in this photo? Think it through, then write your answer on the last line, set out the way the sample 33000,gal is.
58.5,gal
